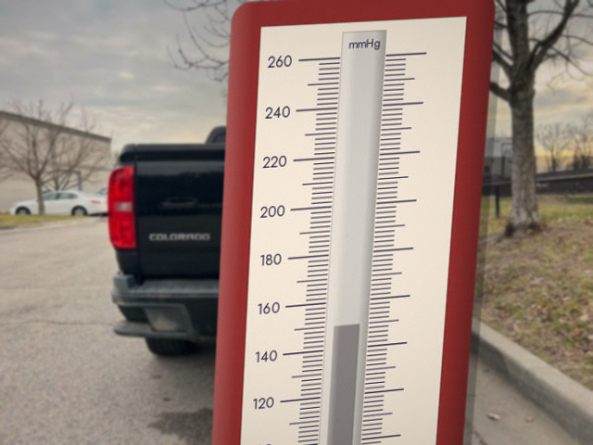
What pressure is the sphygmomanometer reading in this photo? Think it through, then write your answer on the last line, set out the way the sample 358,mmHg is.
150,mmHg
